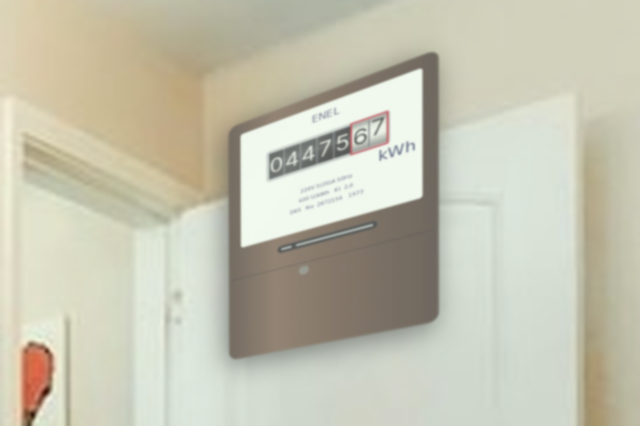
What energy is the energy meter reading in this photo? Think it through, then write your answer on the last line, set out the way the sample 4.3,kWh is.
4475.67,kWh
